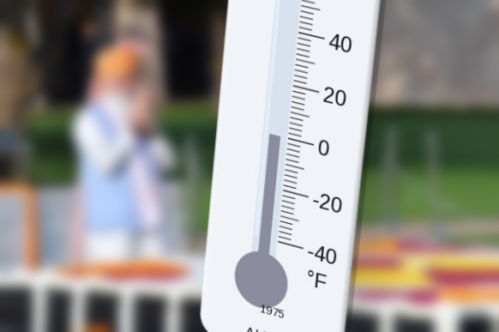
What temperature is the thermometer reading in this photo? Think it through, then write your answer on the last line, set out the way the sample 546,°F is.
0,°F
